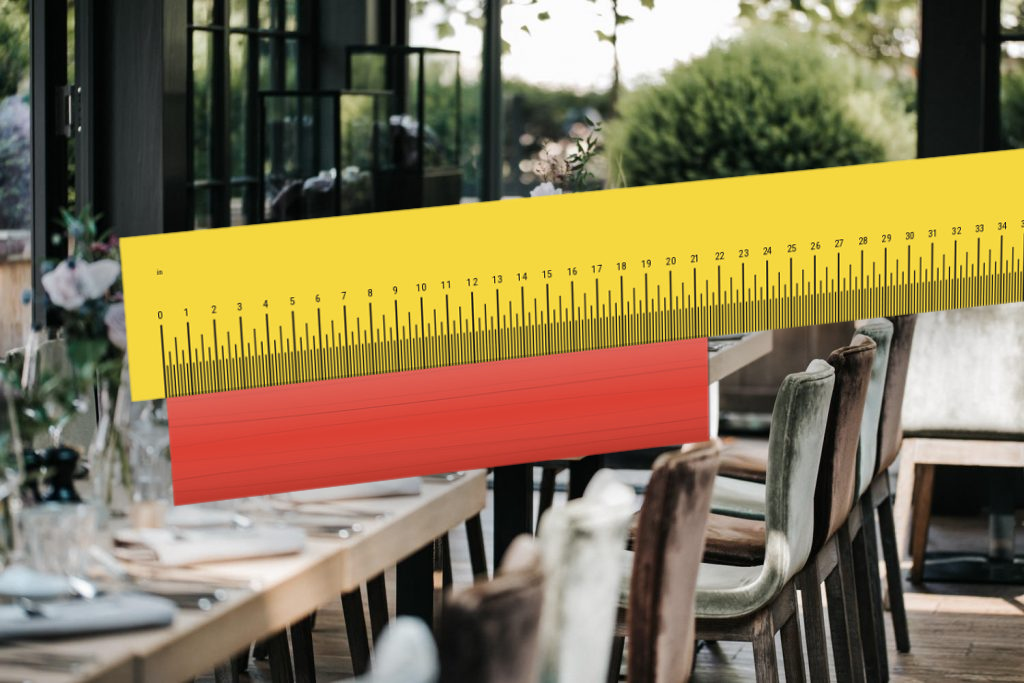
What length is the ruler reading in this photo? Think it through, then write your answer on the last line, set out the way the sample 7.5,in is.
21.5,in
